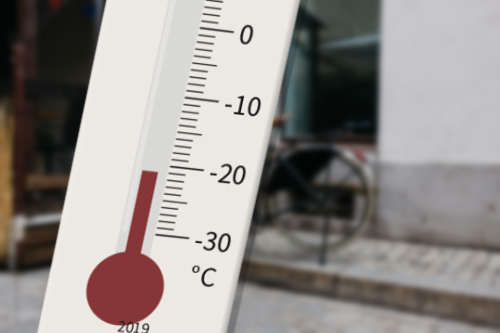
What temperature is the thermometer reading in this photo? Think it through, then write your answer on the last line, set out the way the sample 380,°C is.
-21,°C
